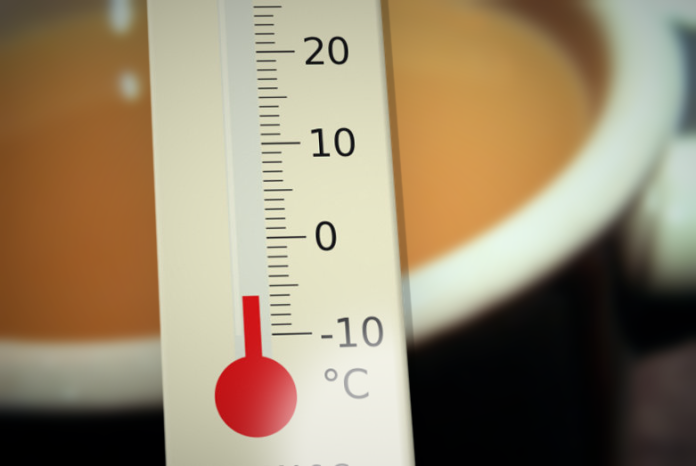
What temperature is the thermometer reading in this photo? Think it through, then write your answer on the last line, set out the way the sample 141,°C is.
-6,°C
